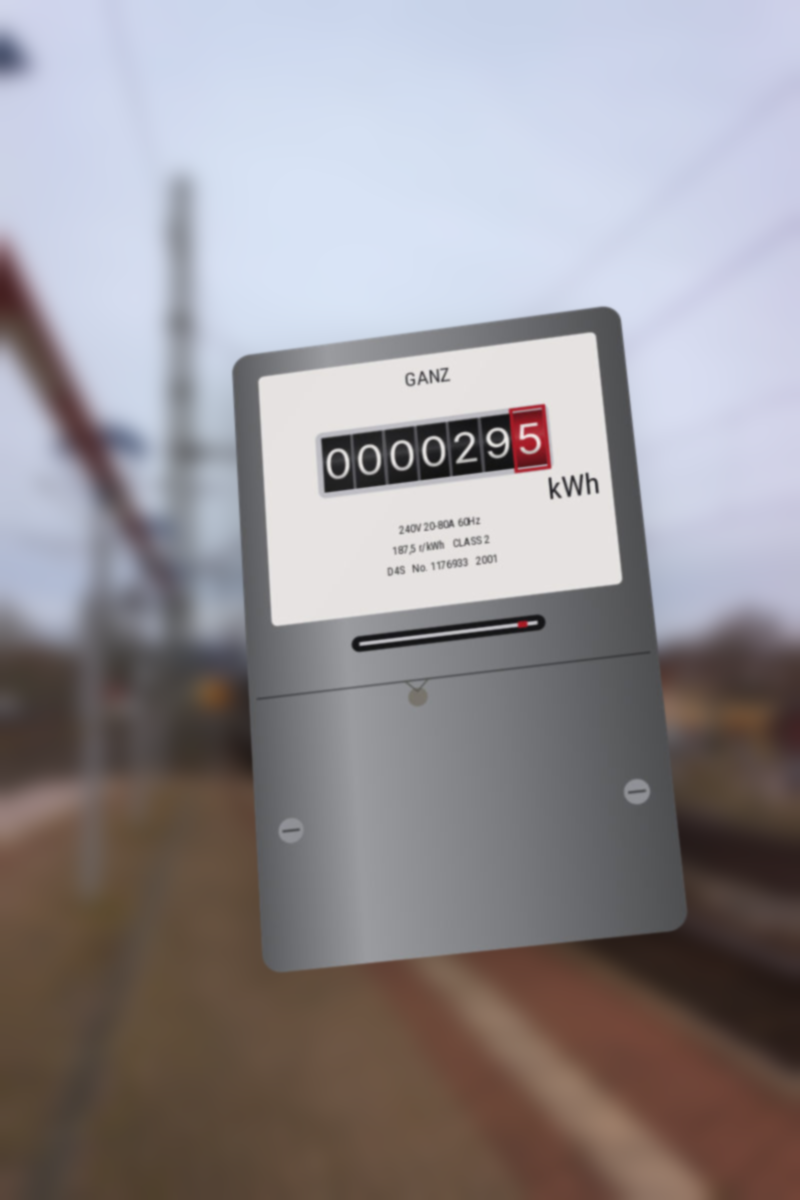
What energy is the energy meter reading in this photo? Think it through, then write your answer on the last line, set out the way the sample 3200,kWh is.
29.5,kWh
